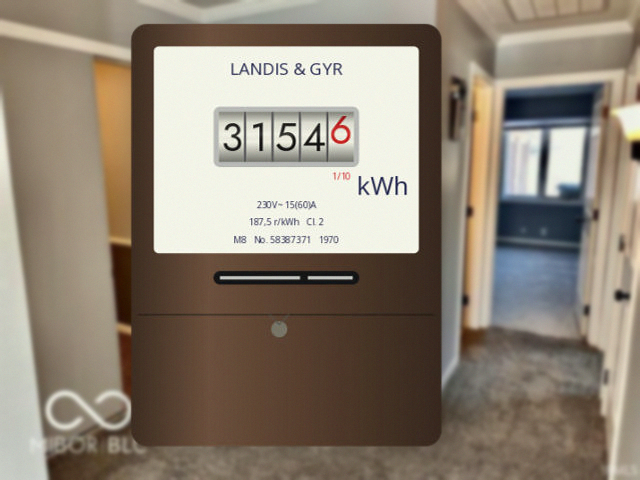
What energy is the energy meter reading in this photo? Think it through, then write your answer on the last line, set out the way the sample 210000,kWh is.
3154.6,kWh
